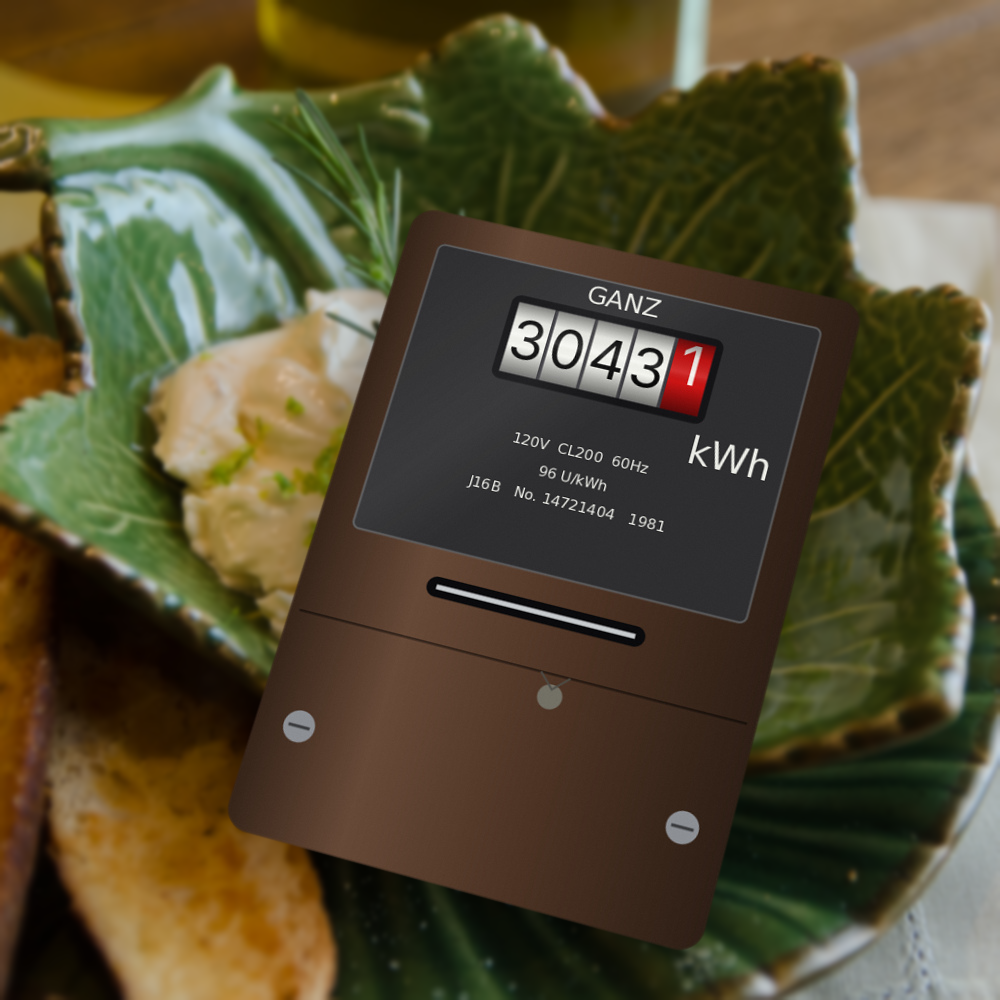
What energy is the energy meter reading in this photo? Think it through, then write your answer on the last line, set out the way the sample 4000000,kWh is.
3043.1,kWh
